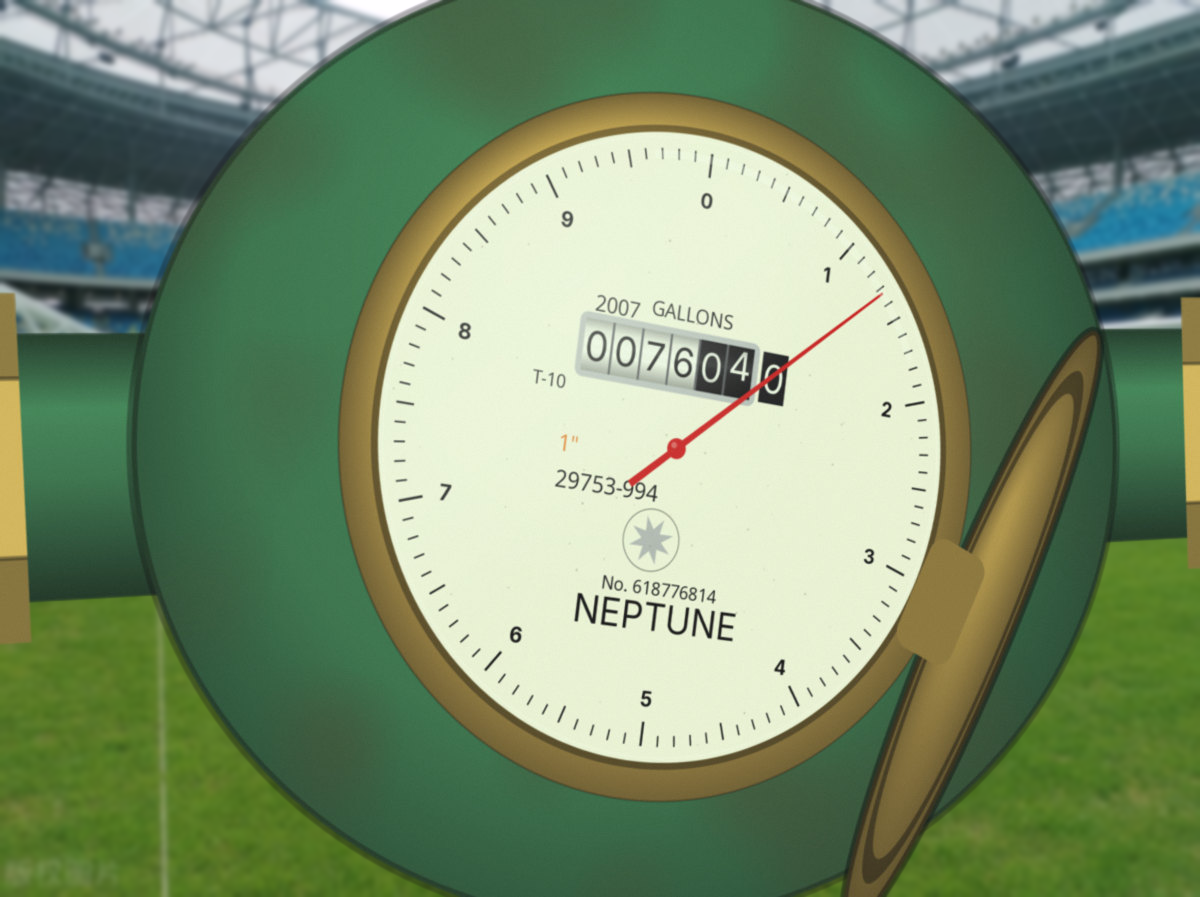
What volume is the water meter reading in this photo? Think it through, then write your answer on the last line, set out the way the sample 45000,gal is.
76041.3,gal
